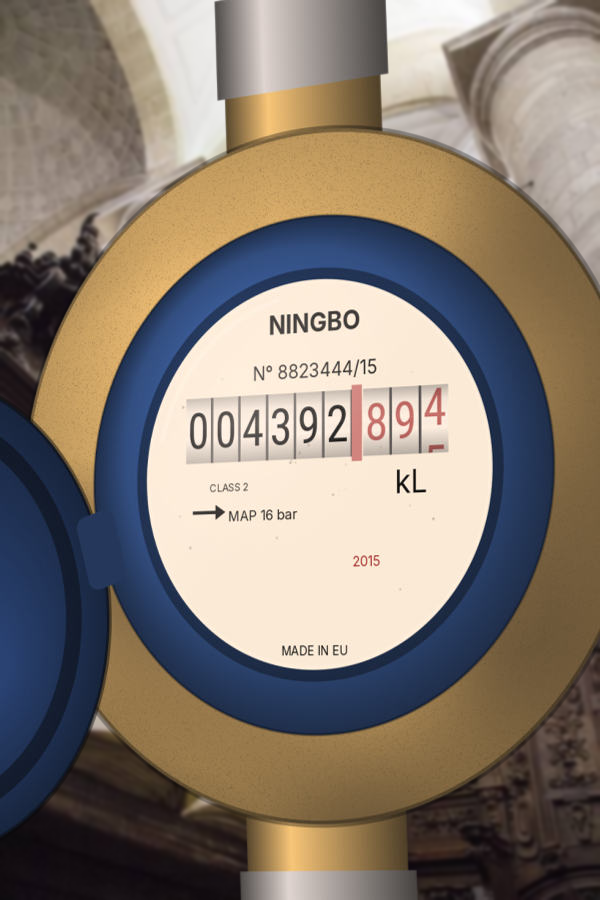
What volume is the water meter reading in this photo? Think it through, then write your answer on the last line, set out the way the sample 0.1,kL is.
4392.894,kL
